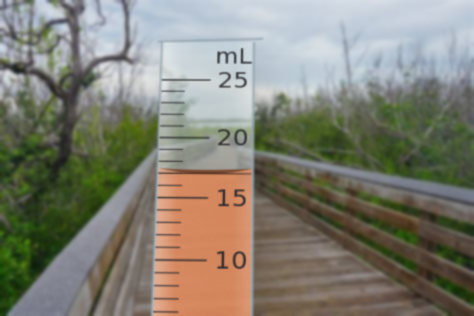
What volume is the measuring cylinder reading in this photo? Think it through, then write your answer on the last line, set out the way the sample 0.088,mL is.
17,mL
